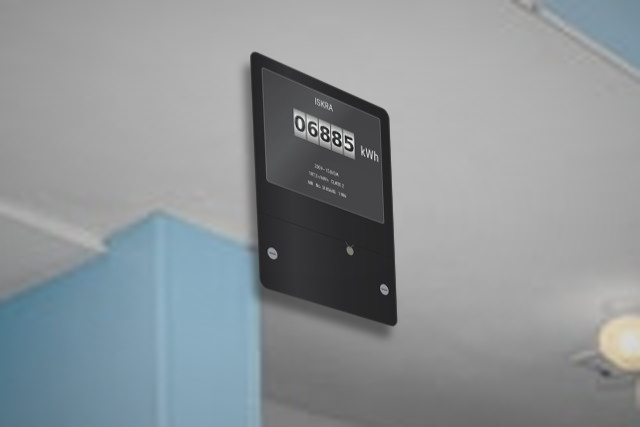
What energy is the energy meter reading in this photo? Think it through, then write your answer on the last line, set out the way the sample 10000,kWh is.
6885,kWh
